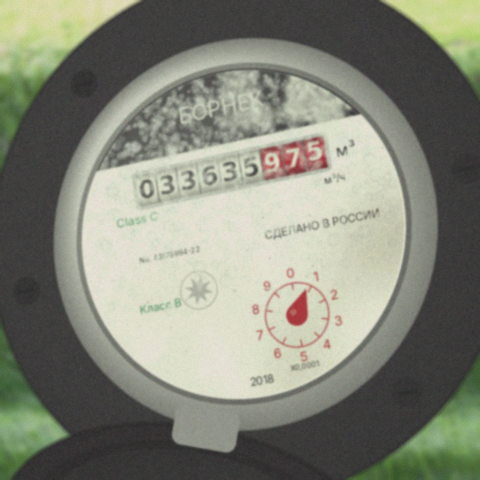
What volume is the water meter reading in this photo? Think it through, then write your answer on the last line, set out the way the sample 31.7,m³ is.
33635.9750,m³
